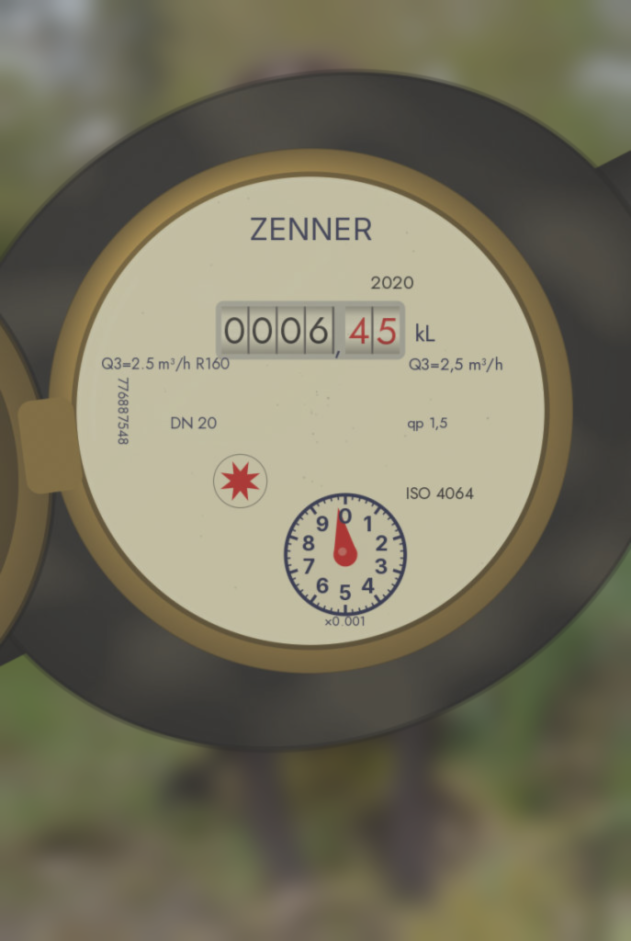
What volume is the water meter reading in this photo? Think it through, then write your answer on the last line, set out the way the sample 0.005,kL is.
6.449,kL
